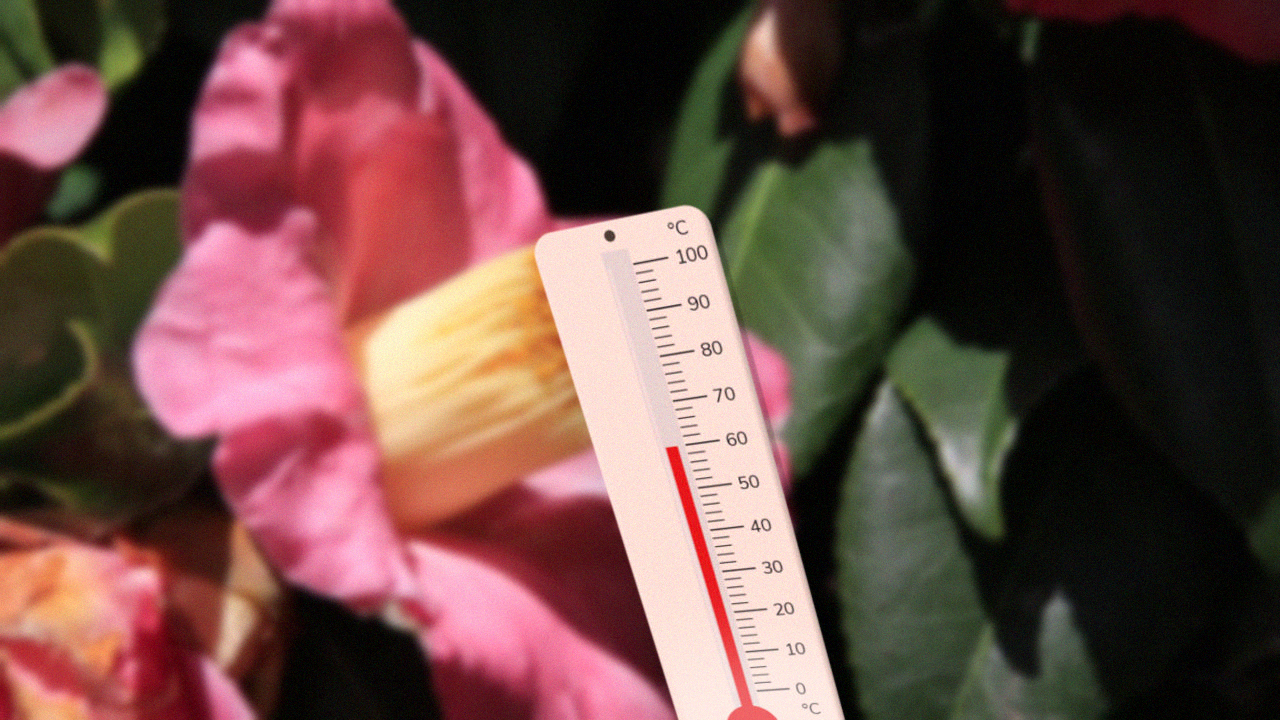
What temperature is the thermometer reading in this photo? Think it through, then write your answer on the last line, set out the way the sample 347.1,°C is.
60,°C
